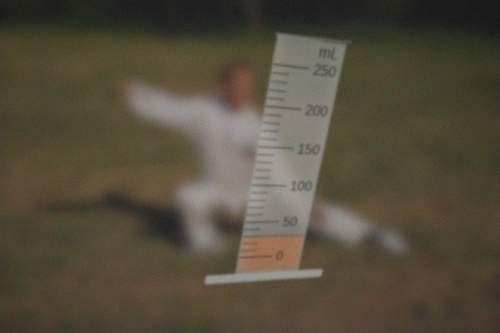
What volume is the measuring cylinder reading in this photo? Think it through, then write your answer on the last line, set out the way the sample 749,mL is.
30,mL
